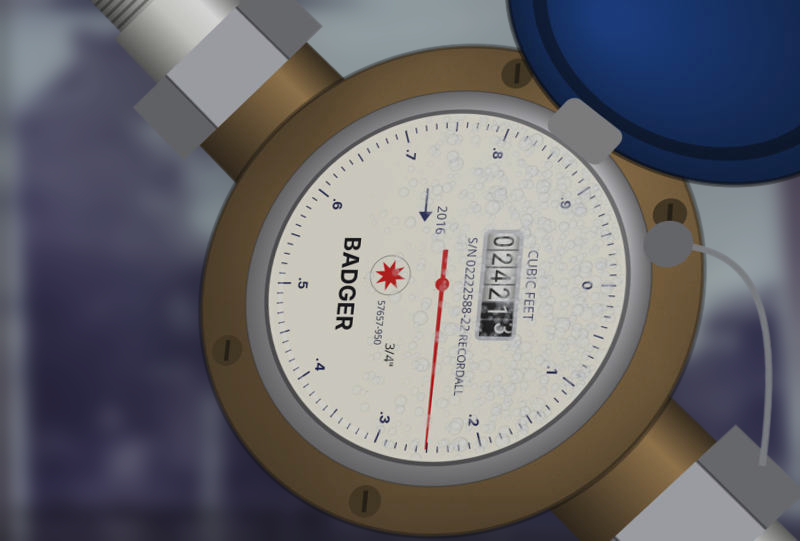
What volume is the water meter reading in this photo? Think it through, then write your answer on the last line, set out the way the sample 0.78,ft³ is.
24213.25,ft³
